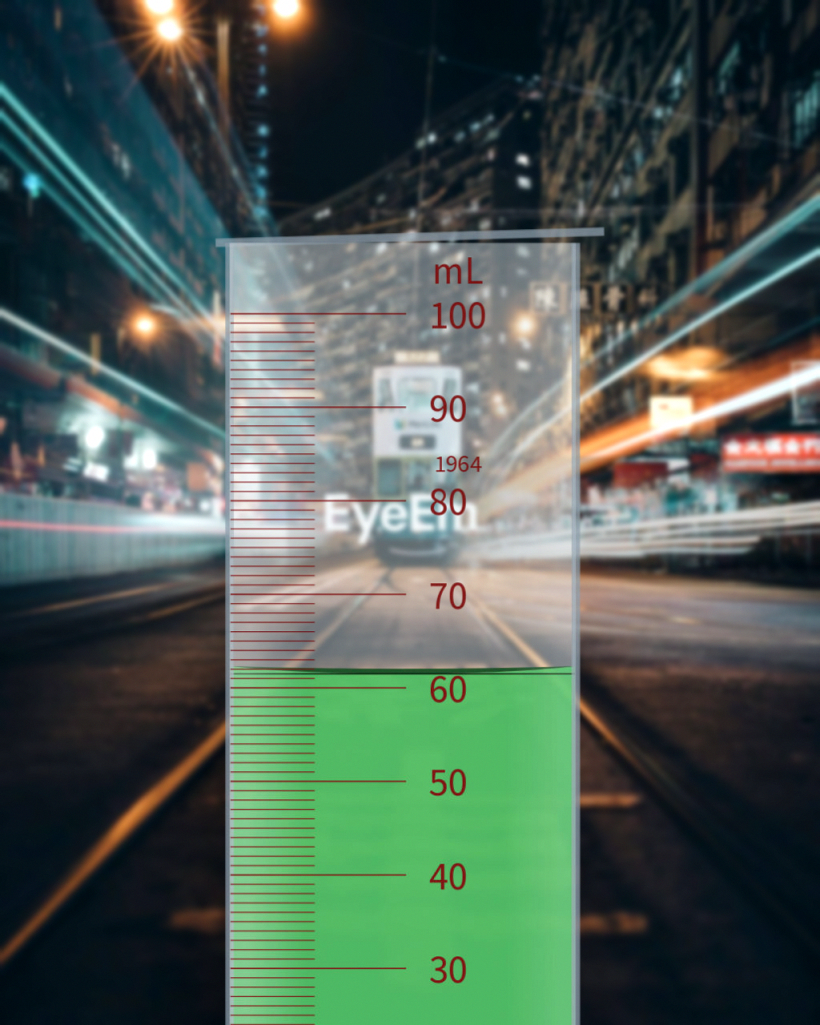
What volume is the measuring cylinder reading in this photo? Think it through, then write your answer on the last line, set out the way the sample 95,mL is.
61.5,mL
